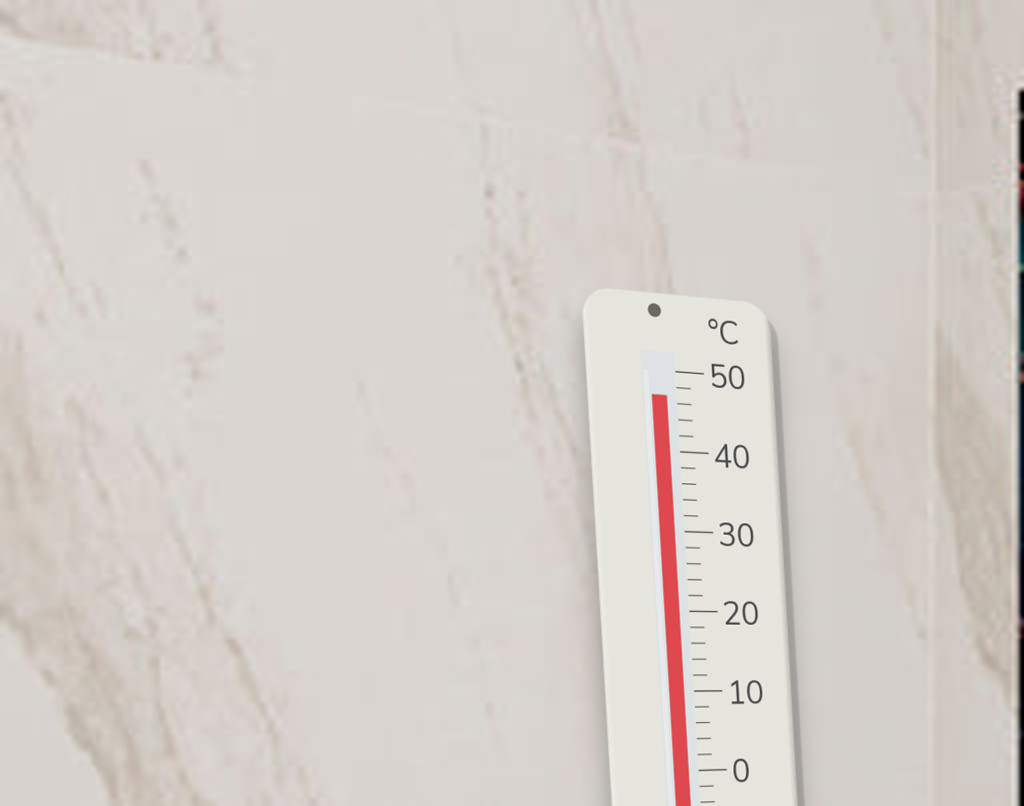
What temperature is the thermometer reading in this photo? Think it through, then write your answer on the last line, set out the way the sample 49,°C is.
47,°C
